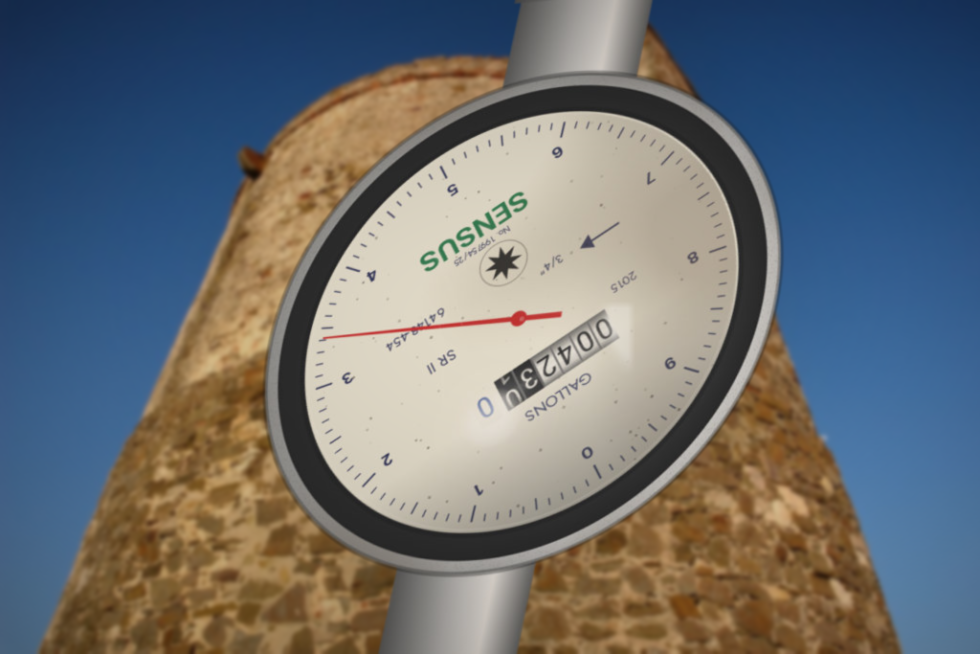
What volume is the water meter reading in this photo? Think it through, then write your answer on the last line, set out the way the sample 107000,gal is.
42303.4,gal
